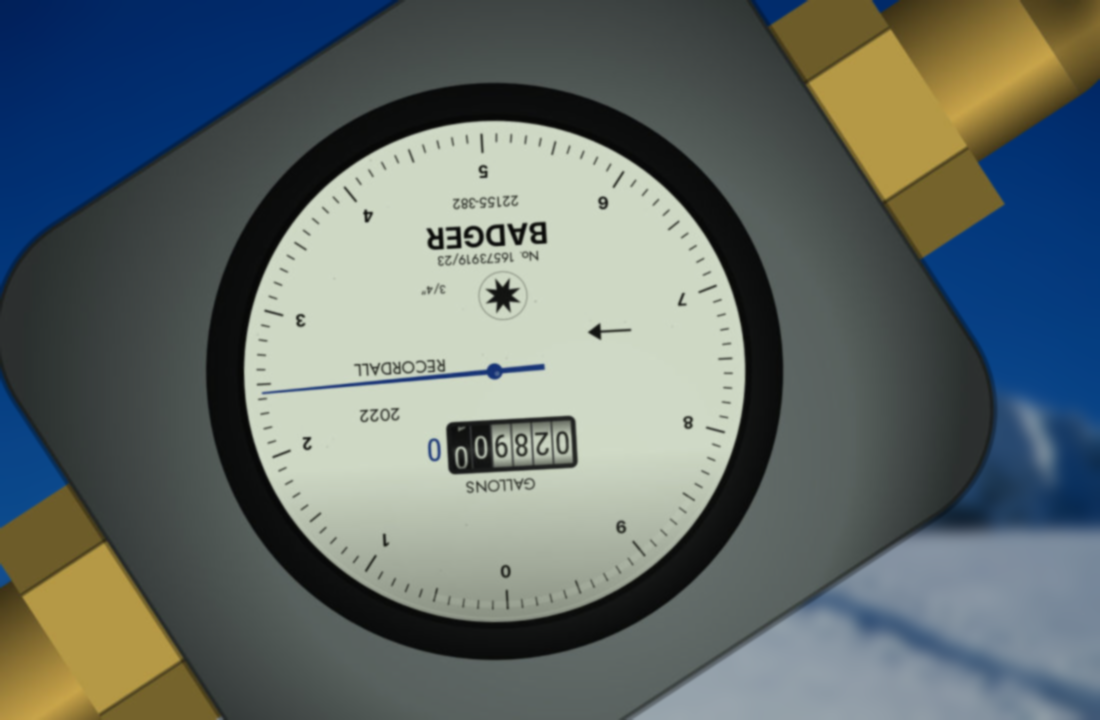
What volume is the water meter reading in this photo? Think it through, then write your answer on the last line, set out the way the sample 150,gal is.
289002.4,gal
